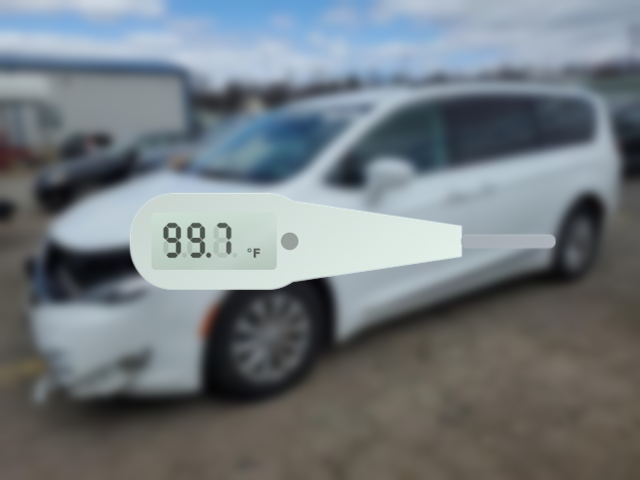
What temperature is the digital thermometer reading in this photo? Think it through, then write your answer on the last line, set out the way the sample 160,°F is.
99.7,°F
